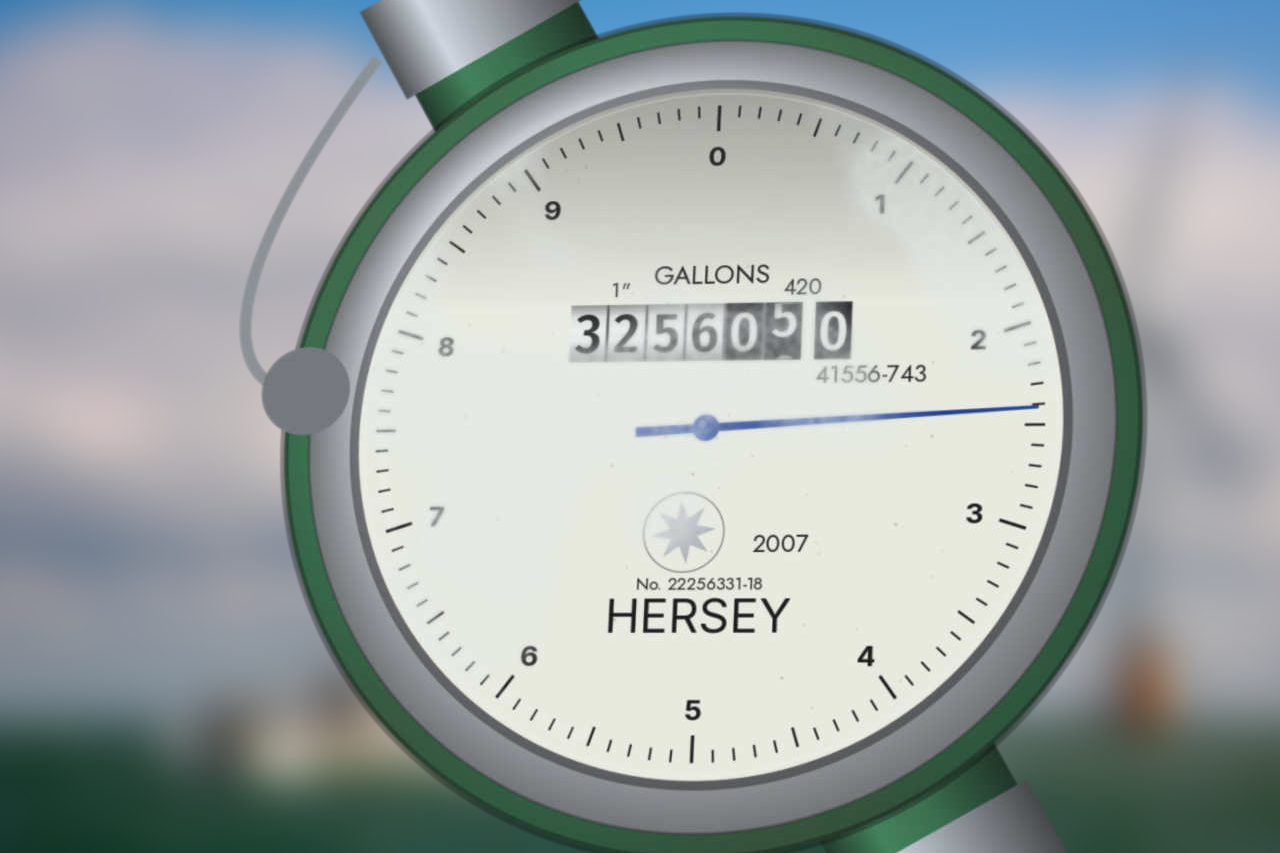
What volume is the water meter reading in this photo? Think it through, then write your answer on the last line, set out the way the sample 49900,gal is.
3256052.4,gal
